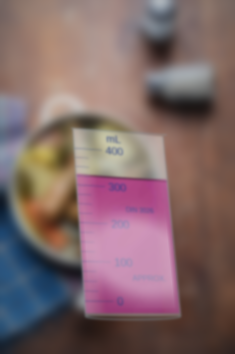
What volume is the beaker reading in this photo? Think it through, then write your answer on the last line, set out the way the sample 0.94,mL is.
325,mL
